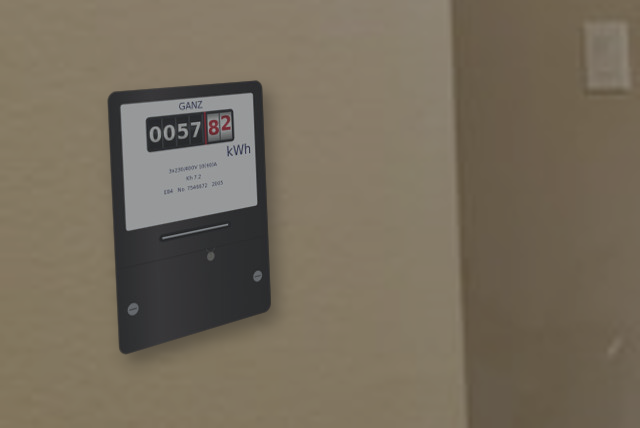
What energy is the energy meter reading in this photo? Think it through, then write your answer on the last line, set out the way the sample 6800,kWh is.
57.82,kWh
